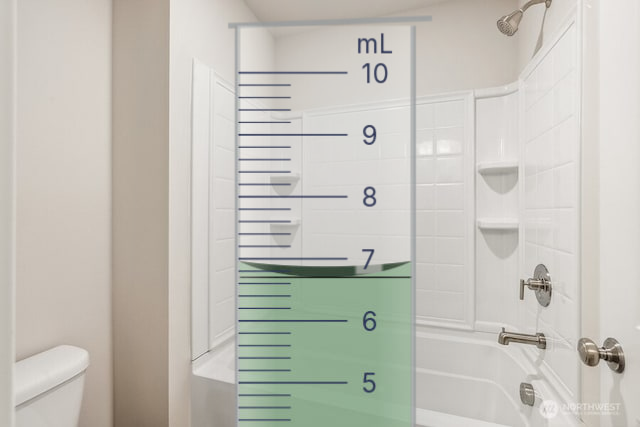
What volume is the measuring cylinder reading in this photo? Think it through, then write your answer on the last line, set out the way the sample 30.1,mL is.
6.7,mL
